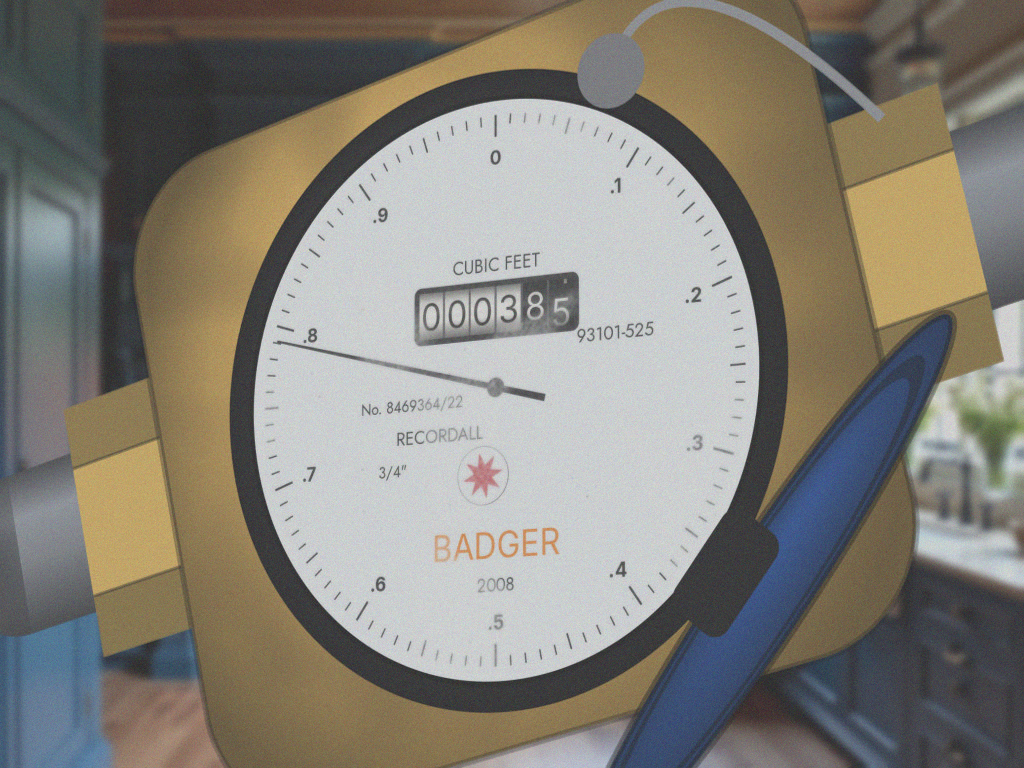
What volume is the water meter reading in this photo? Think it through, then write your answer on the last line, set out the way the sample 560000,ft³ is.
384.79,ft³
